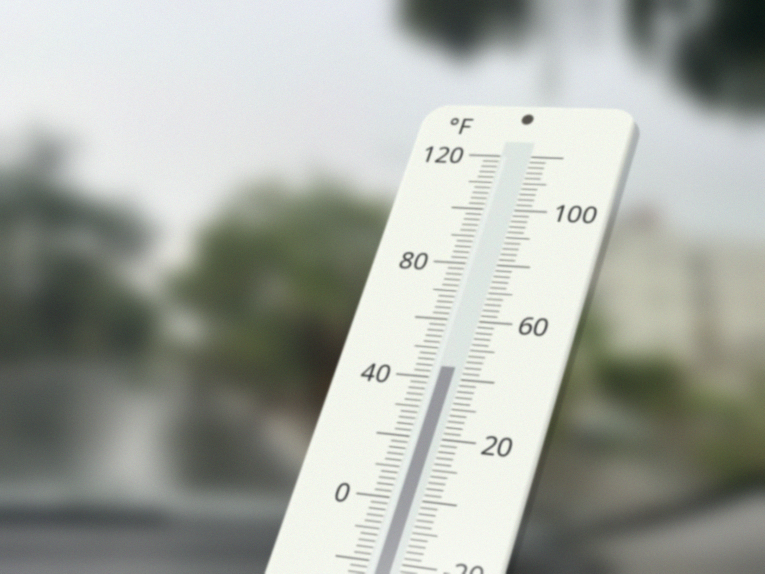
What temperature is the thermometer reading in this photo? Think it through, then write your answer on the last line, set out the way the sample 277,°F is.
44,°F
